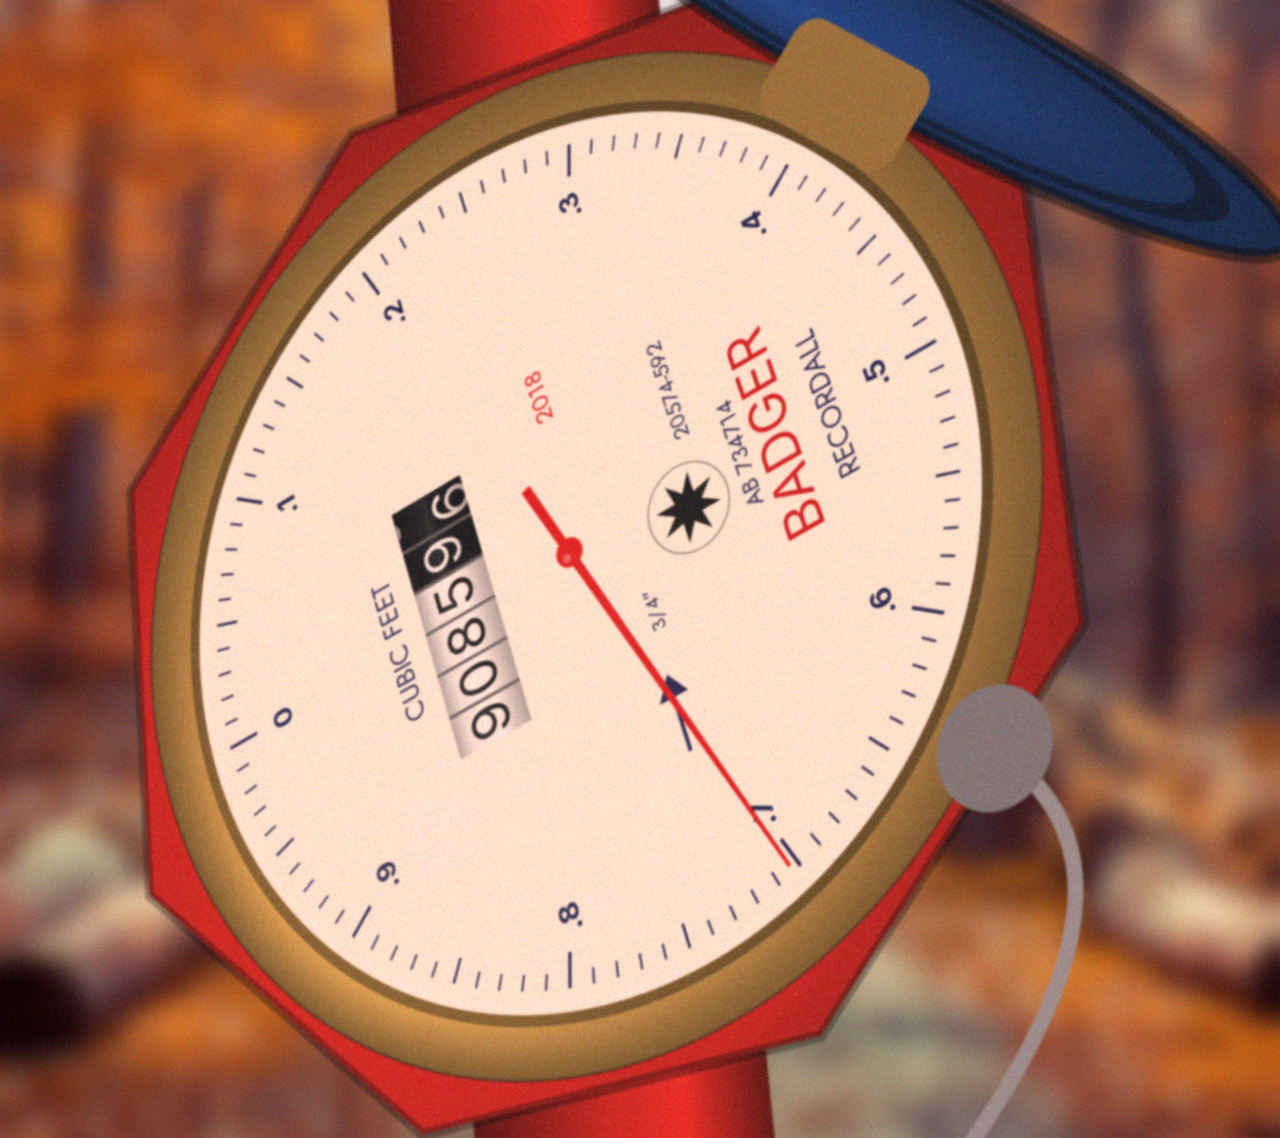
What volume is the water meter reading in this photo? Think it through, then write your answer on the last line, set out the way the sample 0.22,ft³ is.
908595.70,ft³
